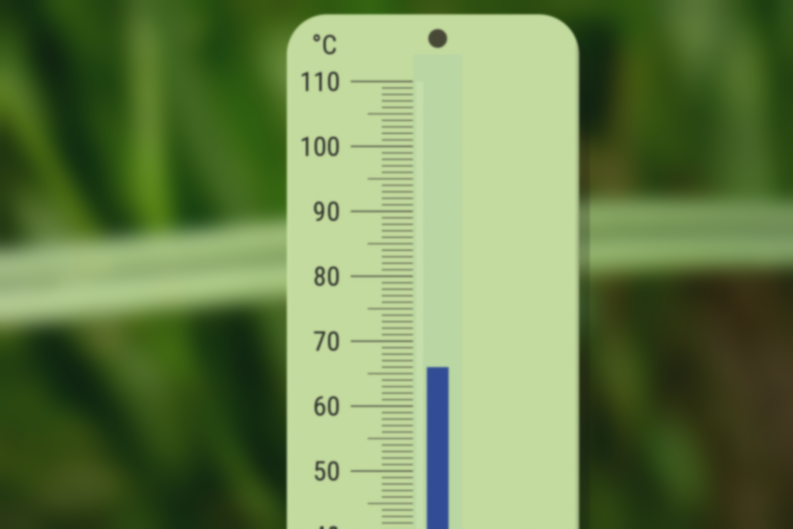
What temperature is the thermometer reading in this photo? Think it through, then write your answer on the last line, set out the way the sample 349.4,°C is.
66,°C
